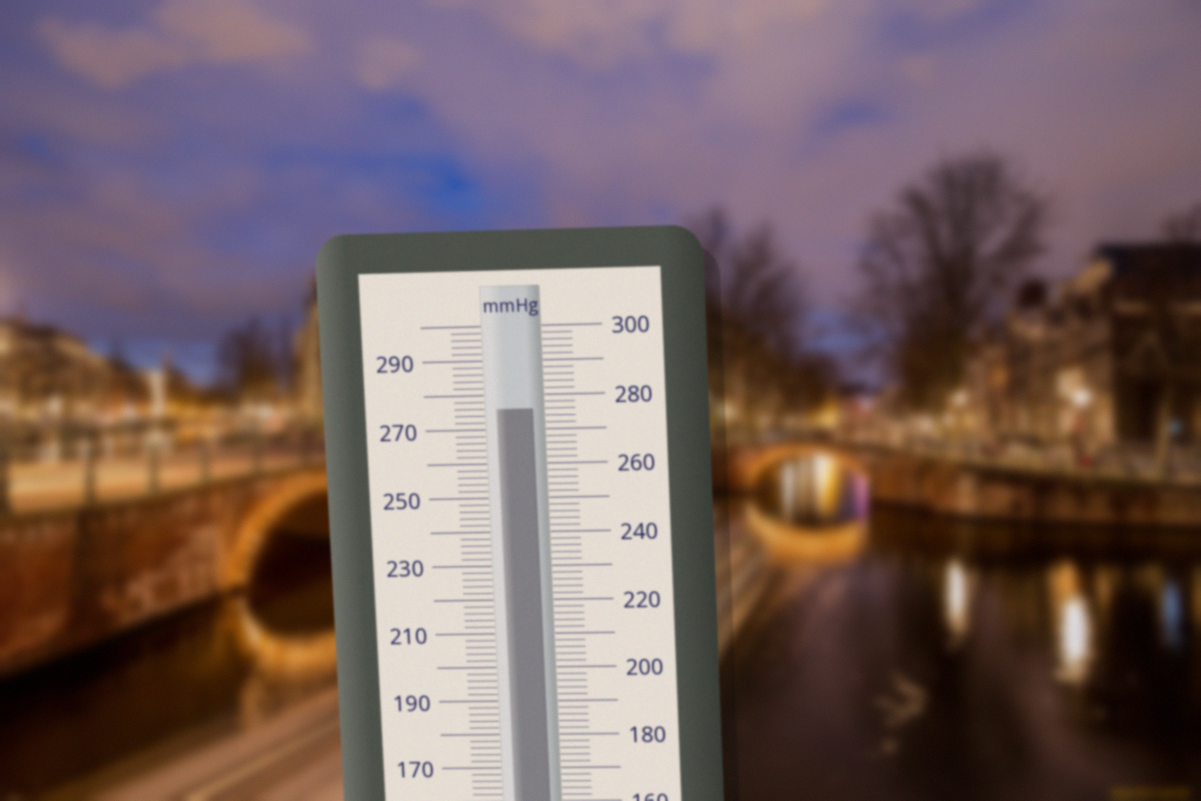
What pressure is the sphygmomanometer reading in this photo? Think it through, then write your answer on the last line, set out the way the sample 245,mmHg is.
276,mmHg
